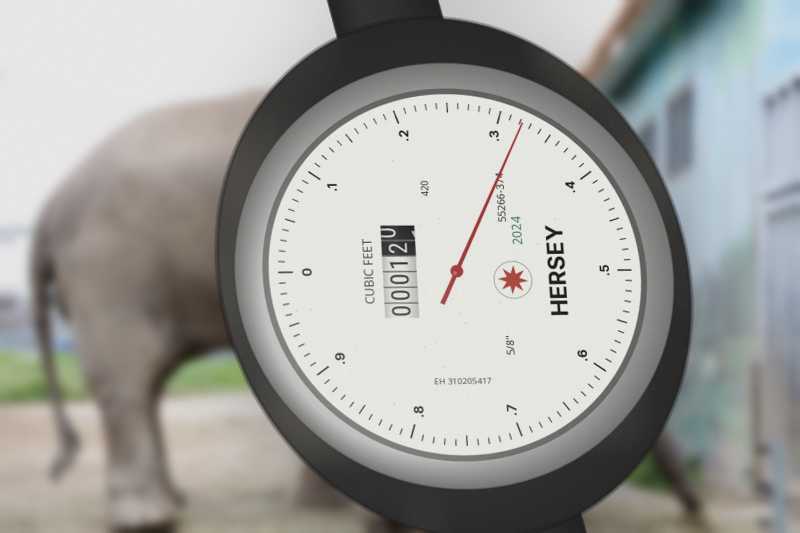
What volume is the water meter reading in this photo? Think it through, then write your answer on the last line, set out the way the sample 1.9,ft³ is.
120.32,ft³
